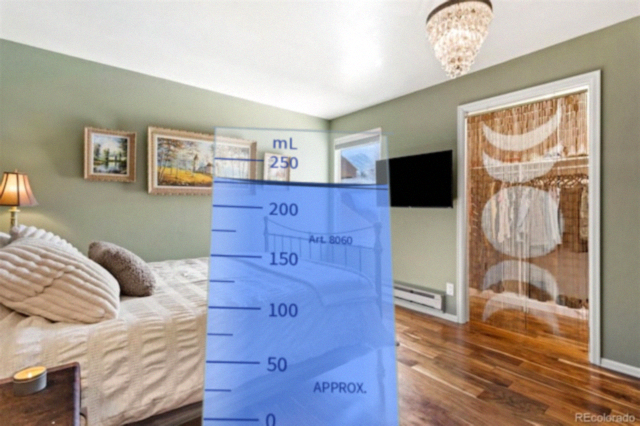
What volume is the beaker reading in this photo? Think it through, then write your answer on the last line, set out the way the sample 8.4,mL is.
225,mL
